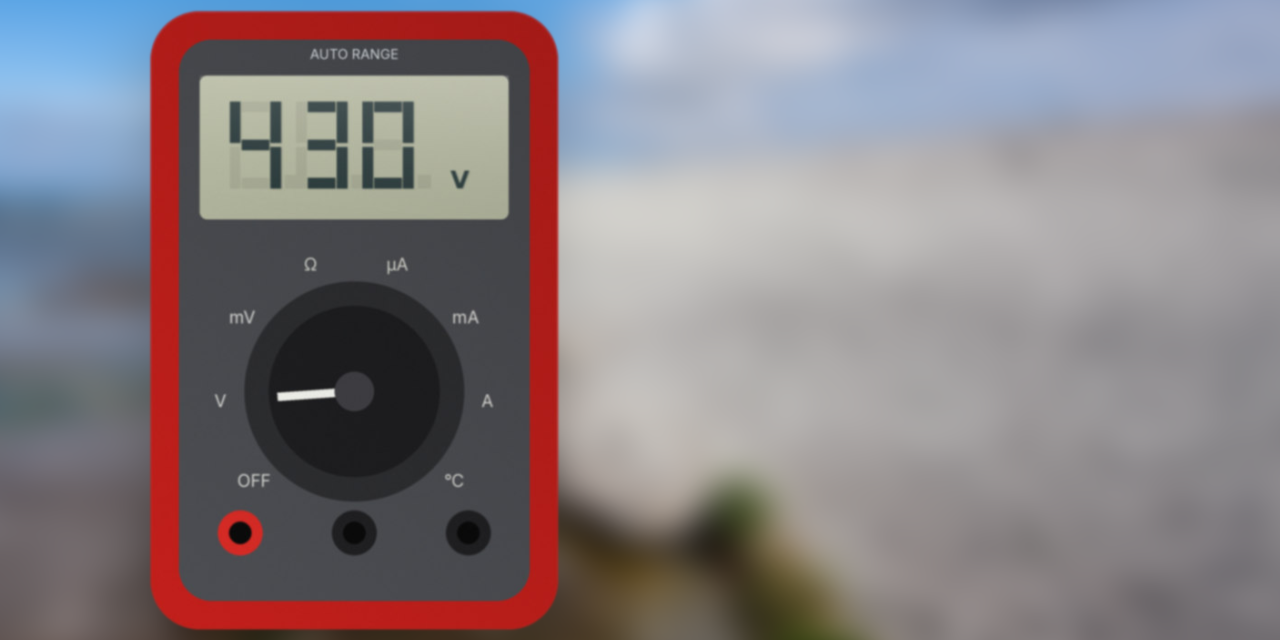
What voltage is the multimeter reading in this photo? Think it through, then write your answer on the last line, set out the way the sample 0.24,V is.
430,V
